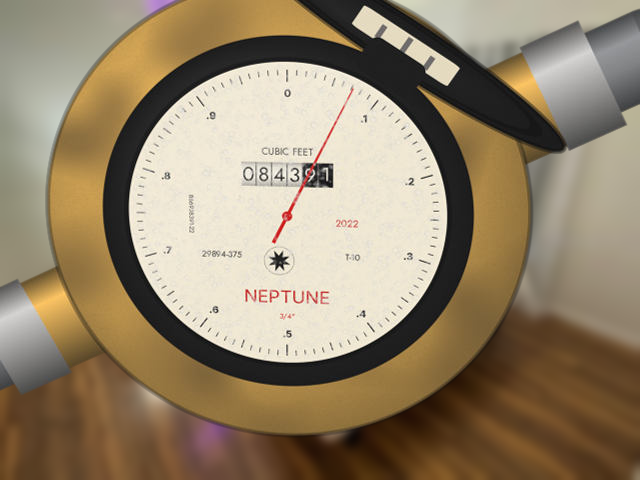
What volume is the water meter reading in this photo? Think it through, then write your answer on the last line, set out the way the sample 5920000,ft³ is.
84391.07,ft³
